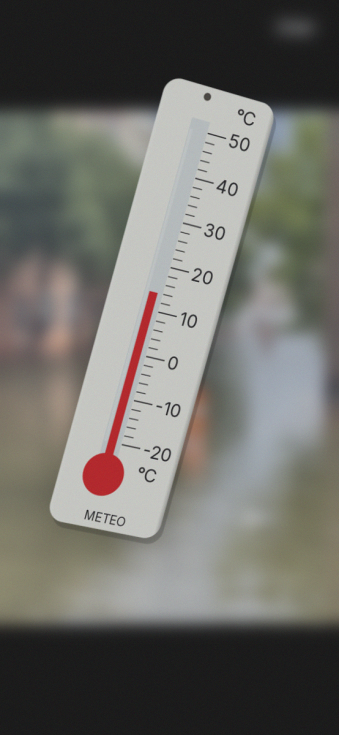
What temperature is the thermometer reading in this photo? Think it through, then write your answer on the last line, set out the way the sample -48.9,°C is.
14,°C
